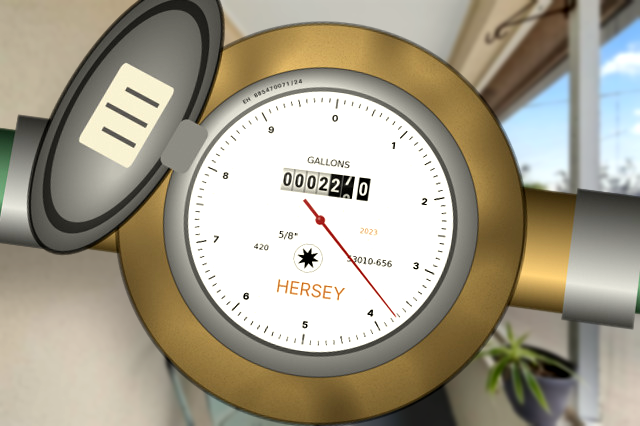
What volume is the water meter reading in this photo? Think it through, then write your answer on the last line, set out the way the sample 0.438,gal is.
2273.7,gal
